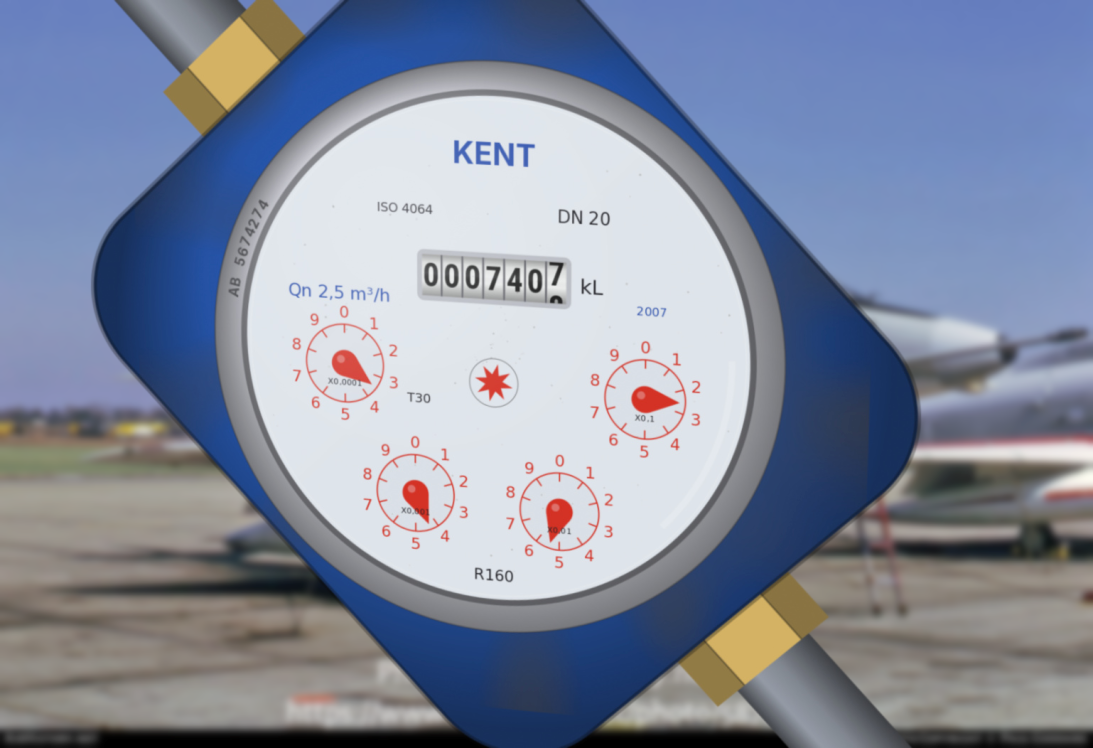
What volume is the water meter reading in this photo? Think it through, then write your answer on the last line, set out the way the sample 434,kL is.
7407.2543,kL
